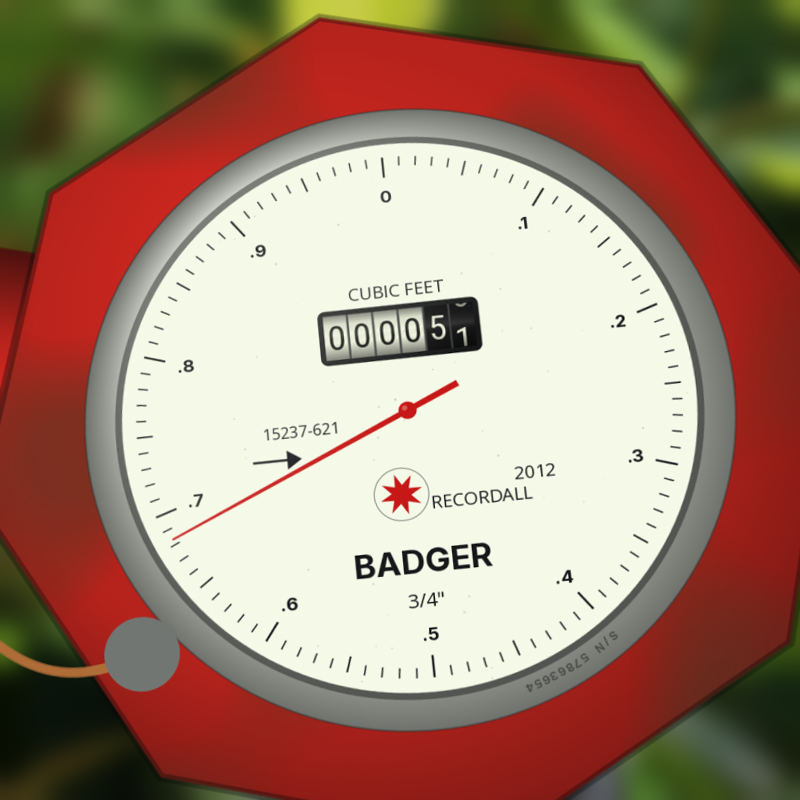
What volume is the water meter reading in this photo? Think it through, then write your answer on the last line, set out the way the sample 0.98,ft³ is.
50.68,ft³
